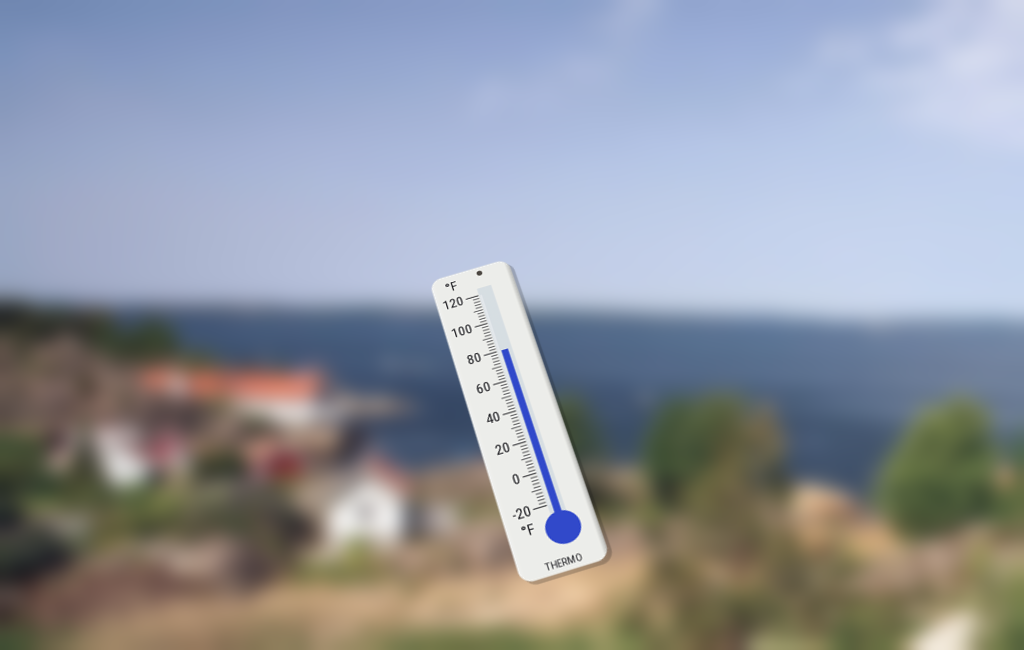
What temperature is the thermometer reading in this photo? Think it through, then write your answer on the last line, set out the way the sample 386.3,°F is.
80,°F
